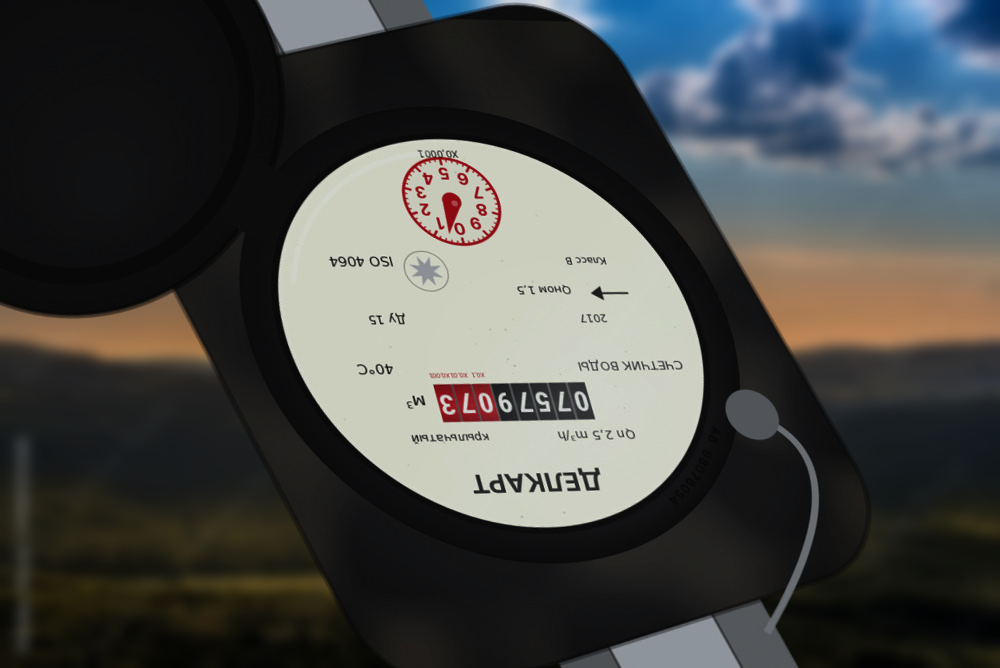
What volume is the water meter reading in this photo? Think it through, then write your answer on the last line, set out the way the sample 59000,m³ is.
7579.0730,m³
